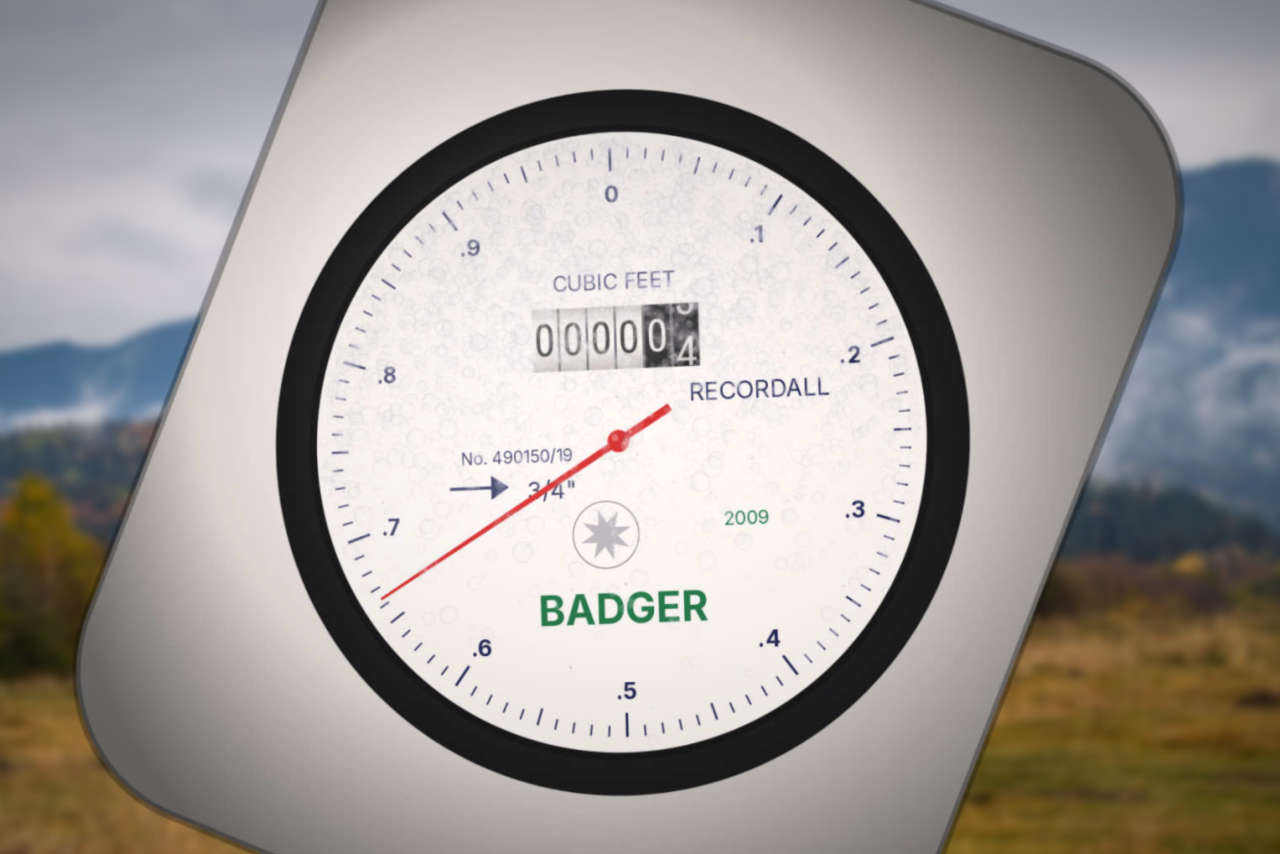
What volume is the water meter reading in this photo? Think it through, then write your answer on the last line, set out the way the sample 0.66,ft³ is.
3.66,ft³
